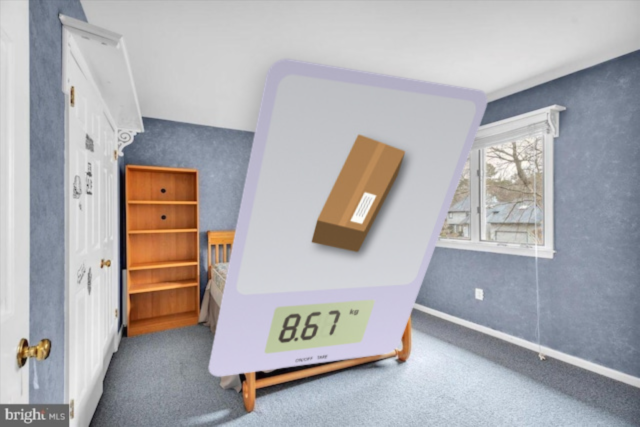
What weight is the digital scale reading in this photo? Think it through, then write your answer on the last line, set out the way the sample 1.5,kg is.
8.67,kg
